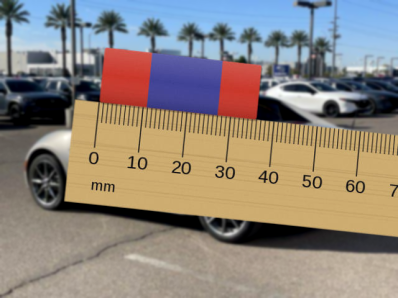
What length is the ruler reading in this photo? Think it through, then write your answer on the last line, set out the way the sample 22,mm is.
36,mm
